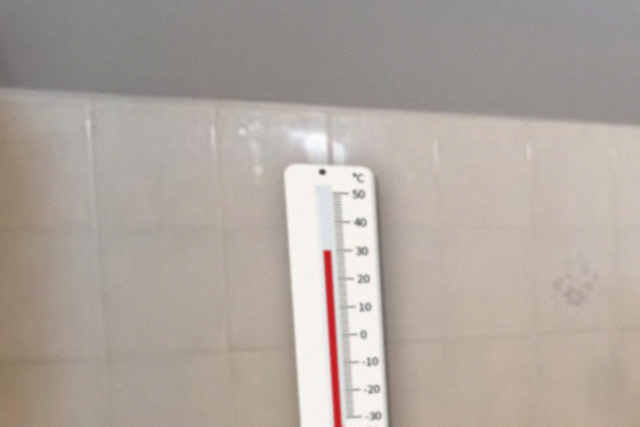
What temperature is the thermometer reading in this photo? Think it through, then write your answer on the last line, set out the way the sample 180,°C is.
30,°C
